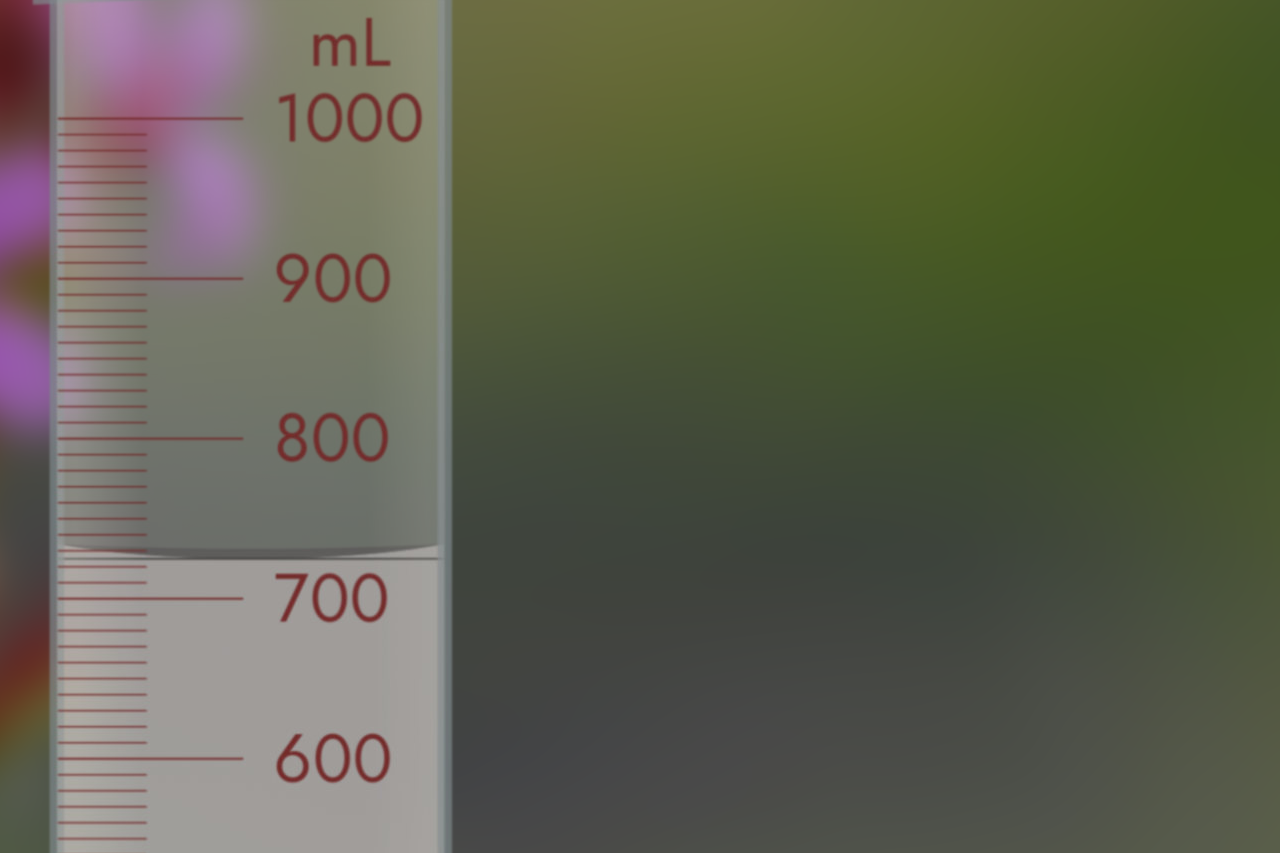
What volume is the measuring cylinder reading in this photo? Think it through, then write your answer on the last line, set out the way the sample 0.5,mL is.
725,mL
